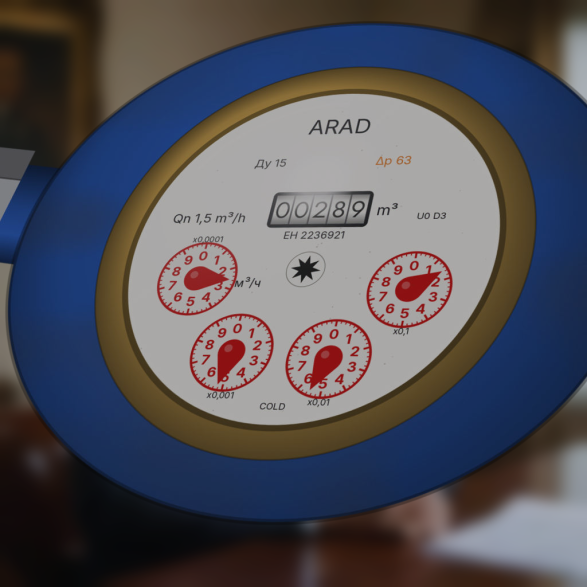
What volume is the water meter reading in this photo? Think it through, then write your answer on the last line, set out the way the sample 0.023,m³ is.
289.1552,m³
